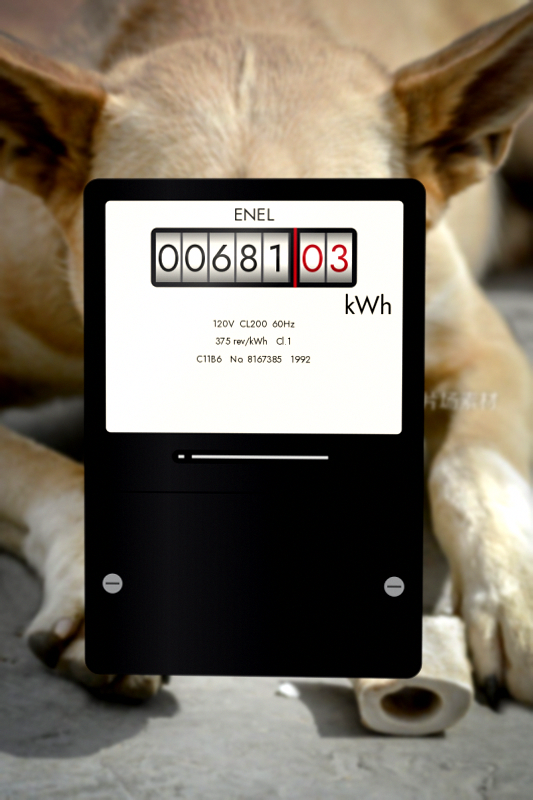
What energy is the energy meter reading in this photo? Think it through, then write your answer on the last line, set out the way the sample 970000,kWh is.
681.03,kWh
